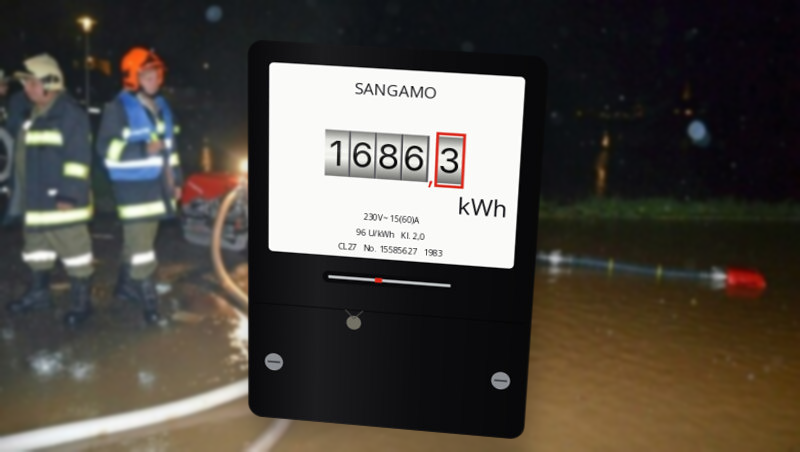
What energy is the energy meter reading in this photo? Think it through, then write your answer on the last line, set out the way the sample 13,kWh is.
1686.3,kWh
